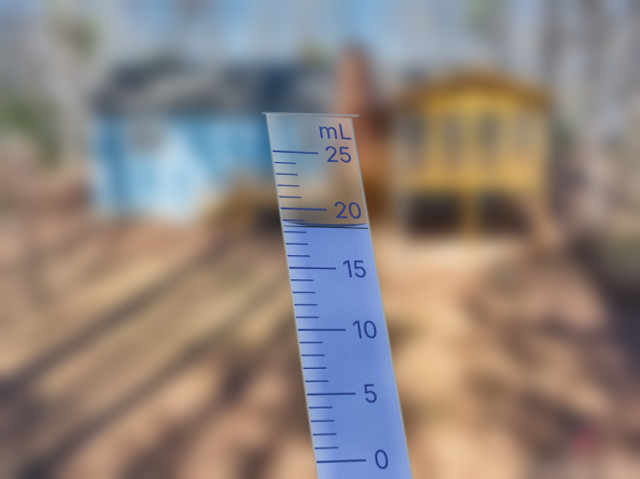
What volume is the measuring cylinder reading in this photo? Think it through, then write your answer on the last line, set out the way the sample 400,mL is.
18.5,mL
